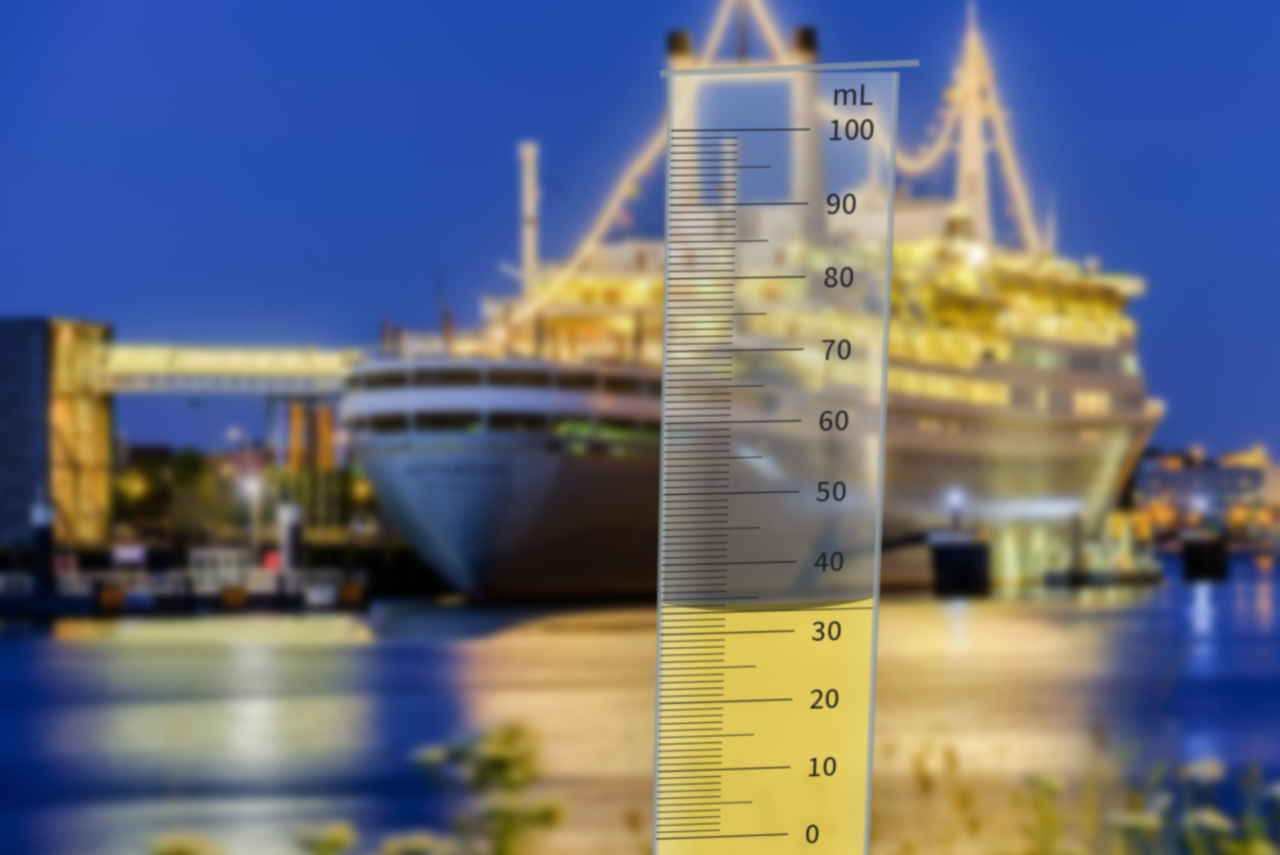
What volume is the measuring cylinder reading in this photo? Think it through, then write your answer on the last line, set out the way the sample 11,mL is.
33,mL
